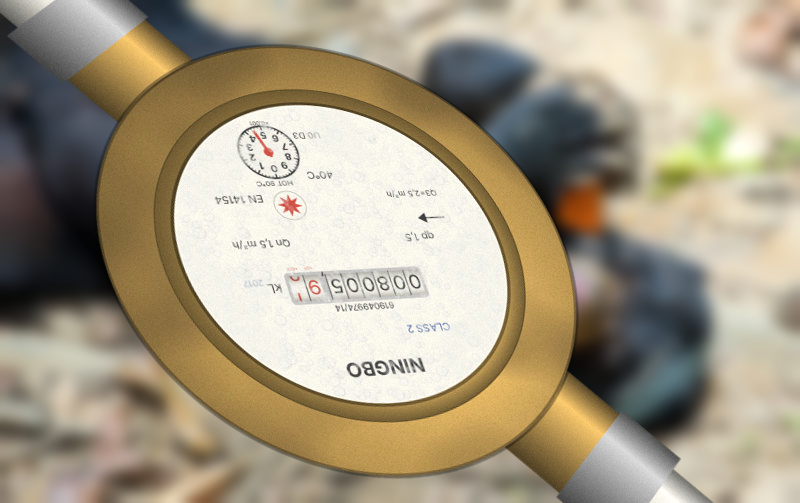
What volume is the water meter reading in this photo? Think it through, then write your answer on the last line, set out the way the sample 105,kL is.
8005.914,kL
